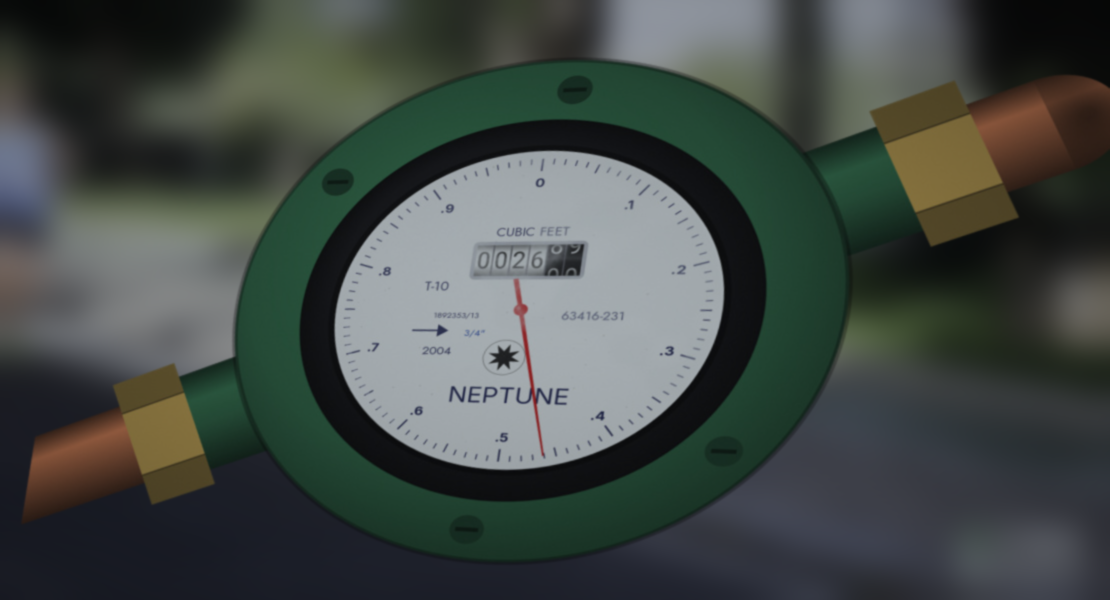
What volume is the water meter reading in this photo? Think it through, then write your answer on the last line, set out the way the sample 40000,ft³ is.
2689.46,ft³
